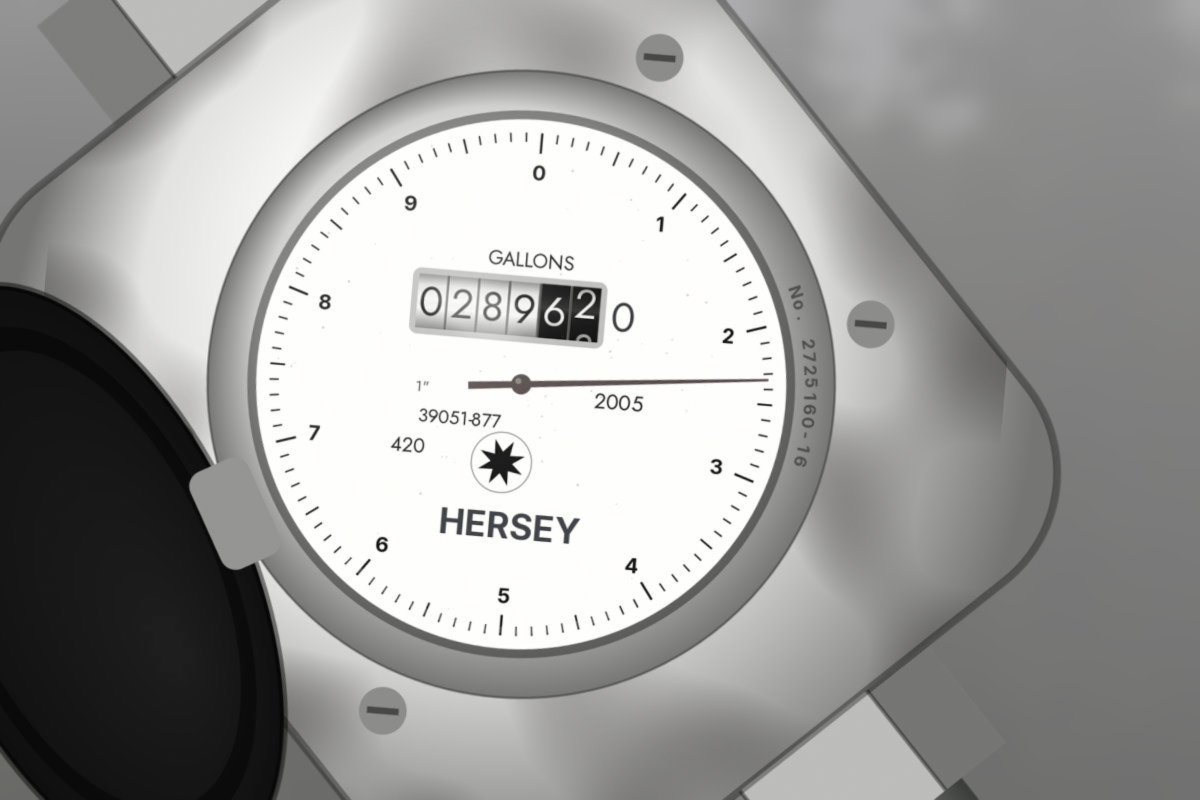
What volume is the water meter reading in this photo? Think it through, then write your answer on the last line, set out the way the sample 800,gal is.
289622.3,gal
